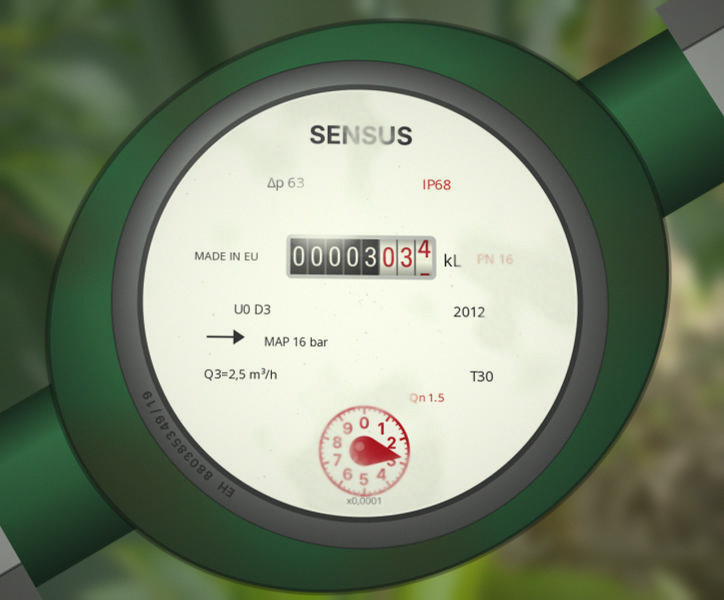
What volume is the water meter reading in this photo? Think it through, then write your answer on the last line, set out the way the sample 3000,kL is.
3.0342,kL
